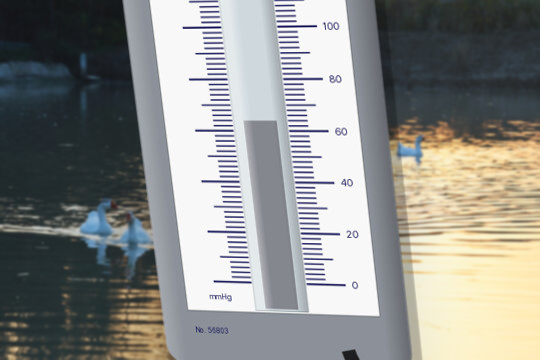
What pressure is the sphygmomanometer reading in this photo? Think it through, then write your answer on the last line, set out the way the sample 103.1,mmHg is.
64,mmHg
